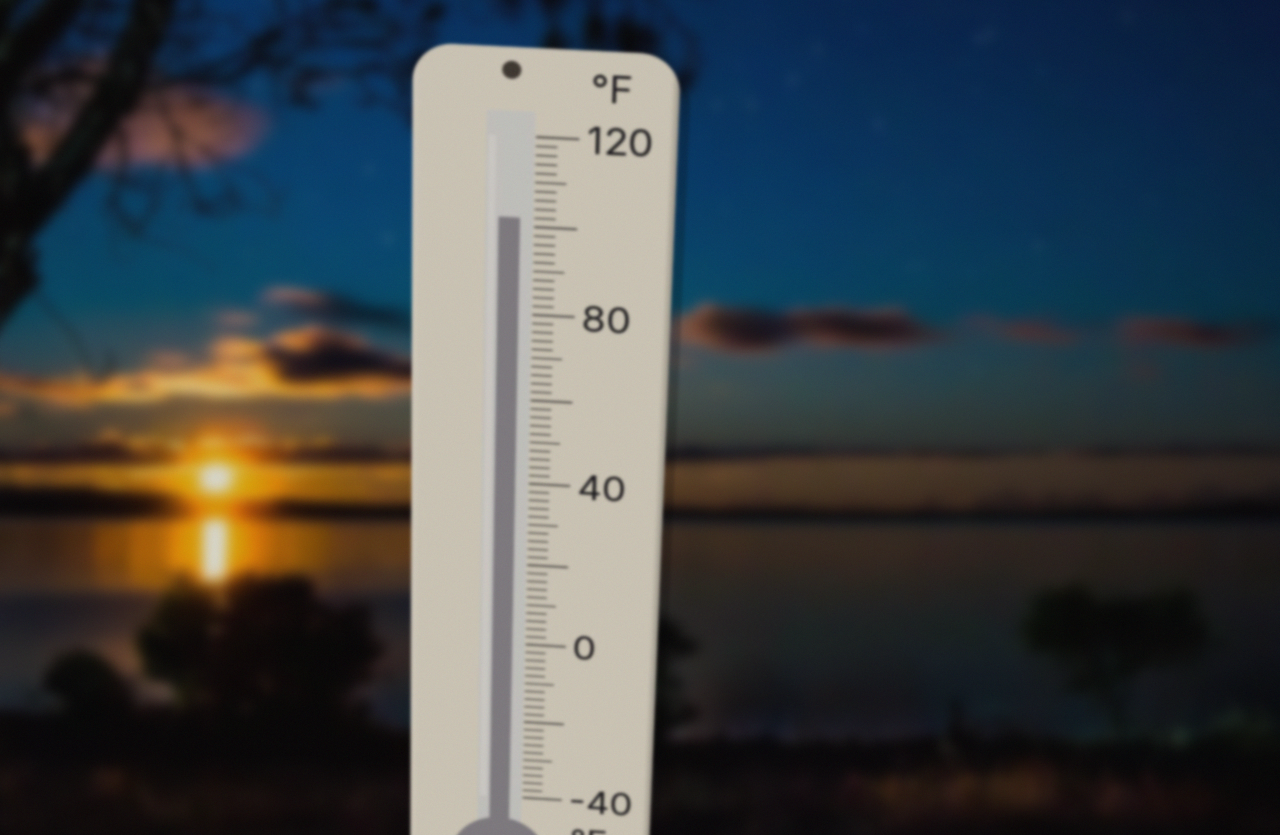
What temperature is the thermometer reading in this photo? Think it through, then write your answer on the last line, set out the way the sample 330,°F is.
102,°F
